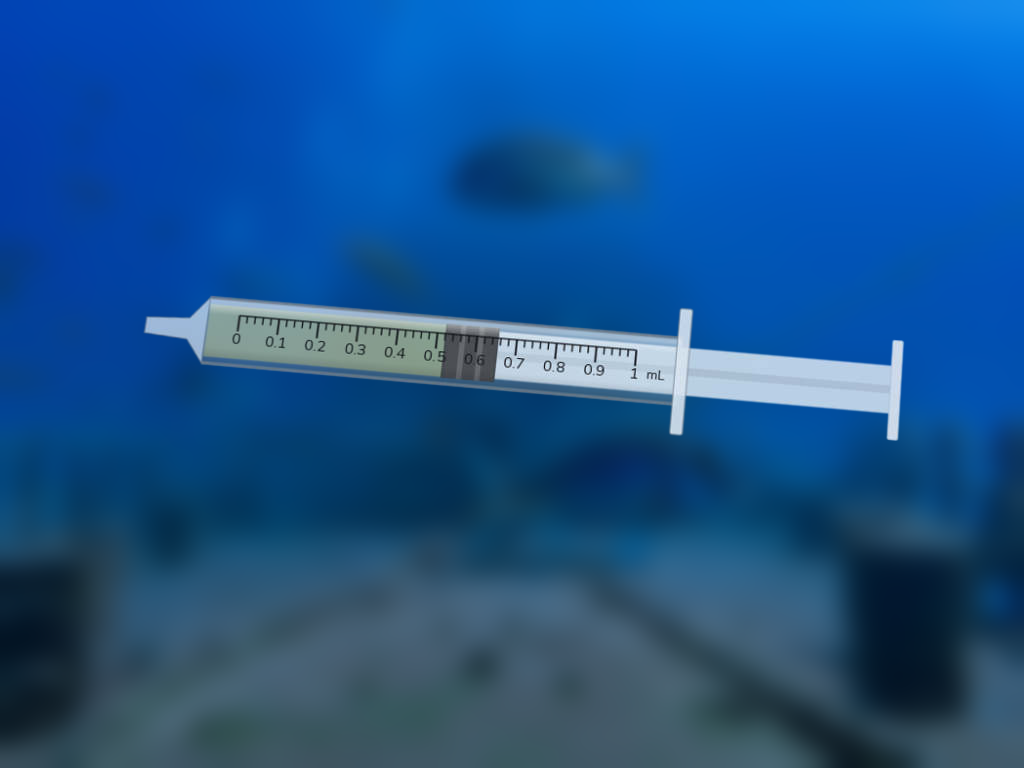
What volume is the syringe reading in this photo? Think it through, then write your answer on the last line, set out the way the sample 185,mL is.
0.52,mL
